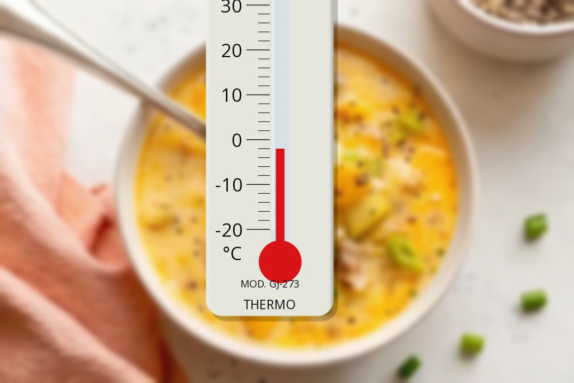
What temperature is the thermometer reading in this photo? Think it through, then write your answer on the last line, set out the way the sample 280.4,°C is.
-2,°C
